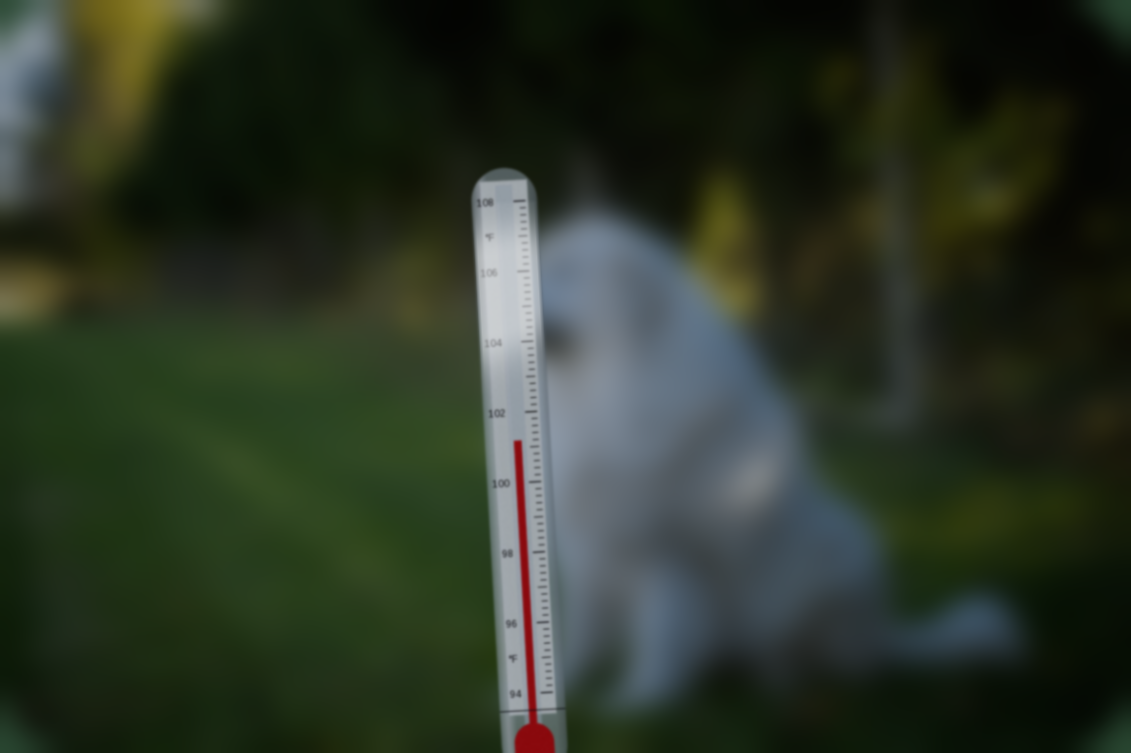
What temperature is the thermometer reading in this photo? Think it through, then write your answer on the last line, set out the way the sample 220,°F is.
101.2,°F
